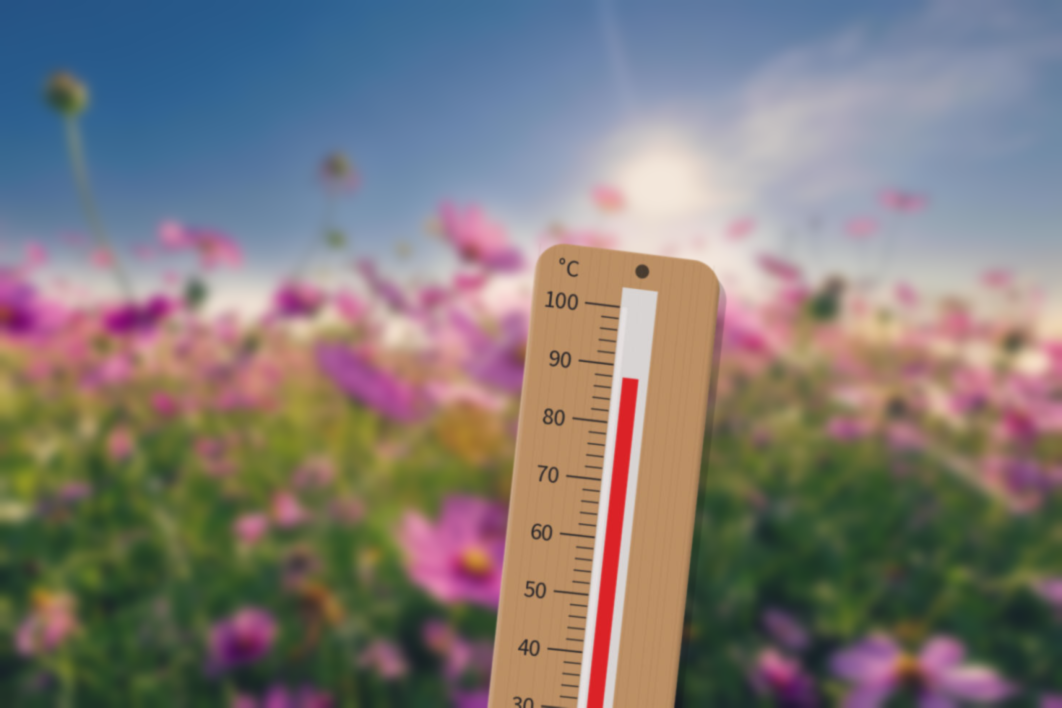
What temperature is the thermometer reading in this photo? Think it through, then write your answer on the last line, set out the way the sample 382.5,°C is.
88,°C
